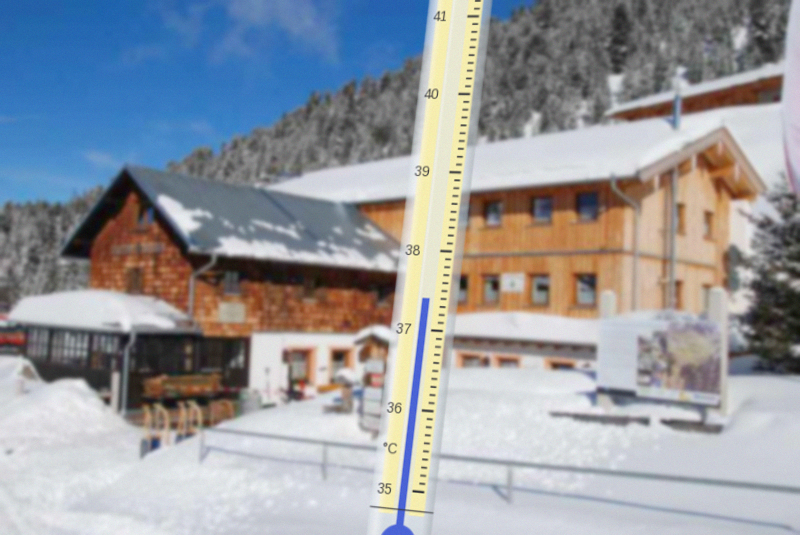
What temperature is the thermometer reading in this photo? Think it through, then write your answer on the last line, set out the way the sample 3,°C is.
37.4,°C
